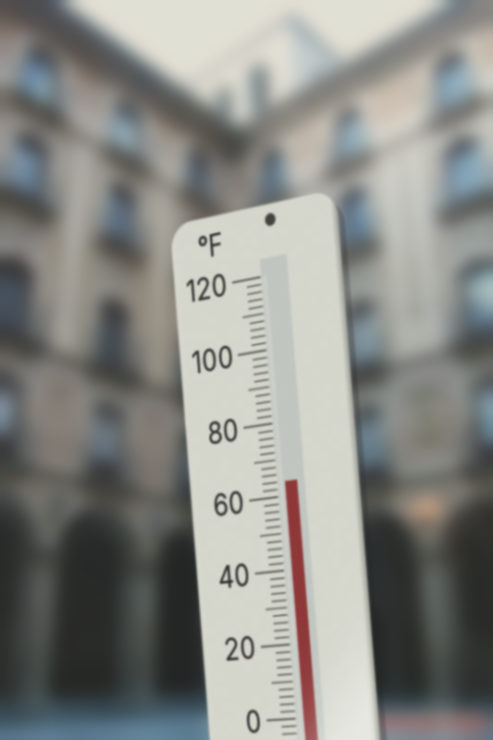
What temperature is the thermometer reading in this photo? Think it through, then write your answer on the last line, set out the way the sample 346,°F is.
64,°F
